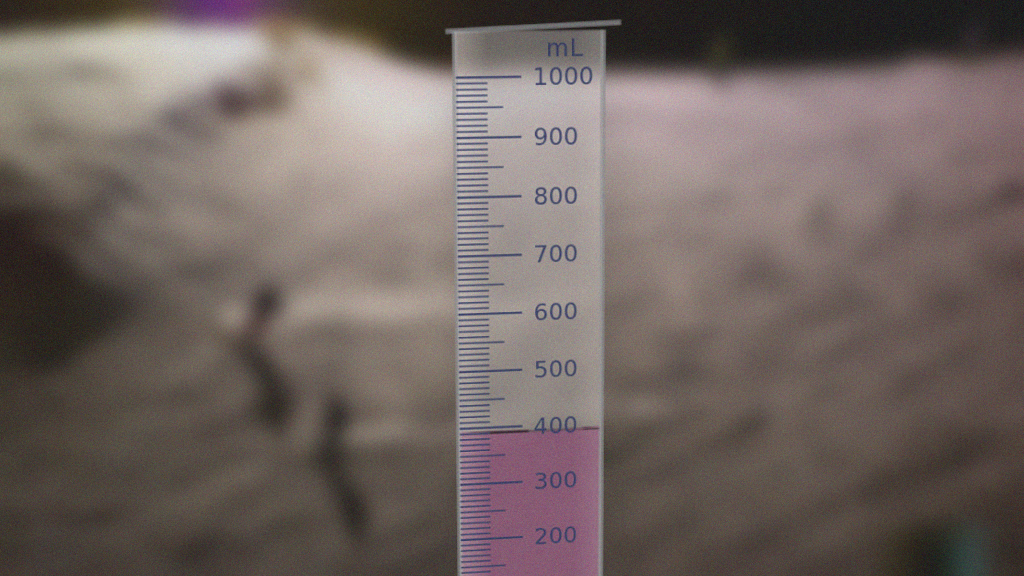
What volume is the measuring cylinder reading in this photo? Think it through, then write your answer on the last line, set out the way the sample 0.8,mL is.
390,mL
